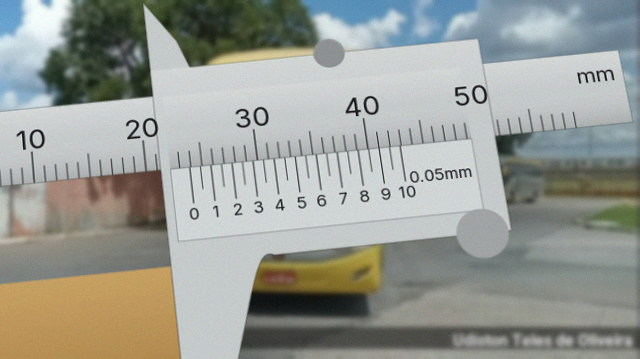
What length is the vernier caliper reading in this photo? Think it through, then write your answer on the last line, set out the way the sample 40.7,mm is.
23.9,mm
